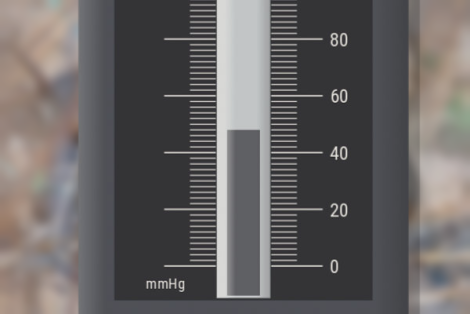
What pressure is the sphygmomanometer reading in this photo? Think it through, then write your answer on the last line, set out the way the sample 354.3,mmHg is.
48,mmHg
